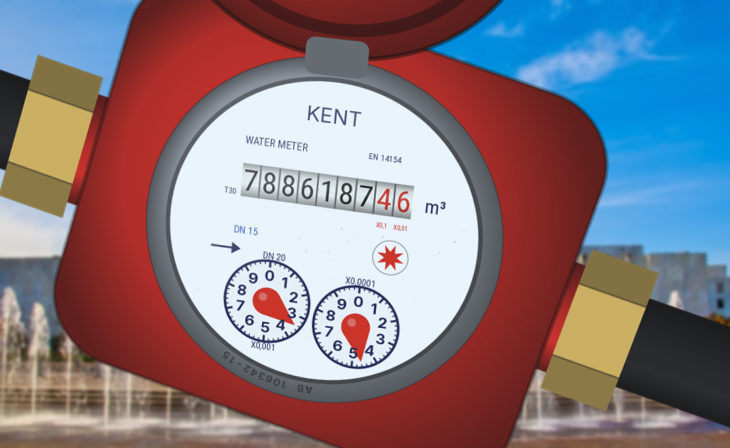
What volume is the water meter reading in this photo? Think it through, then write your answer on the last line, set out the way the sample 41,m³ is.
7886187.4634,m³
